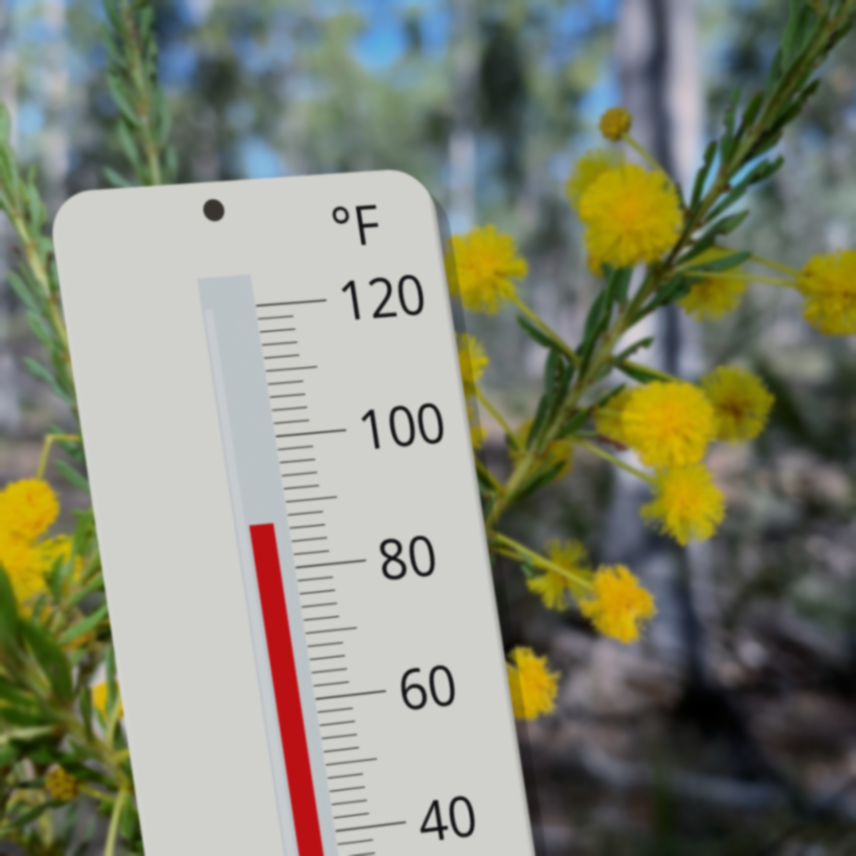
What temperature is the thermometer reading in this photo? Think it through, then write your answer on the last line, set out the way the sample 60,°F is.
87,°F
